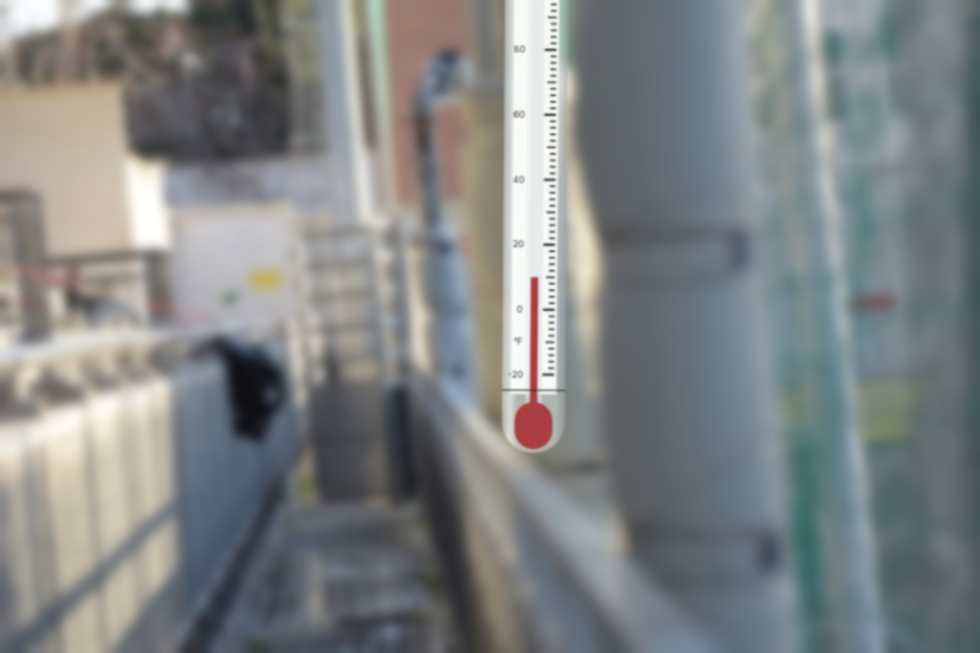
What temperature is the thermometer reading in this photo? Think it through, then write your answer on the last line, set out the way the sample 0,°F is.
10,°F
